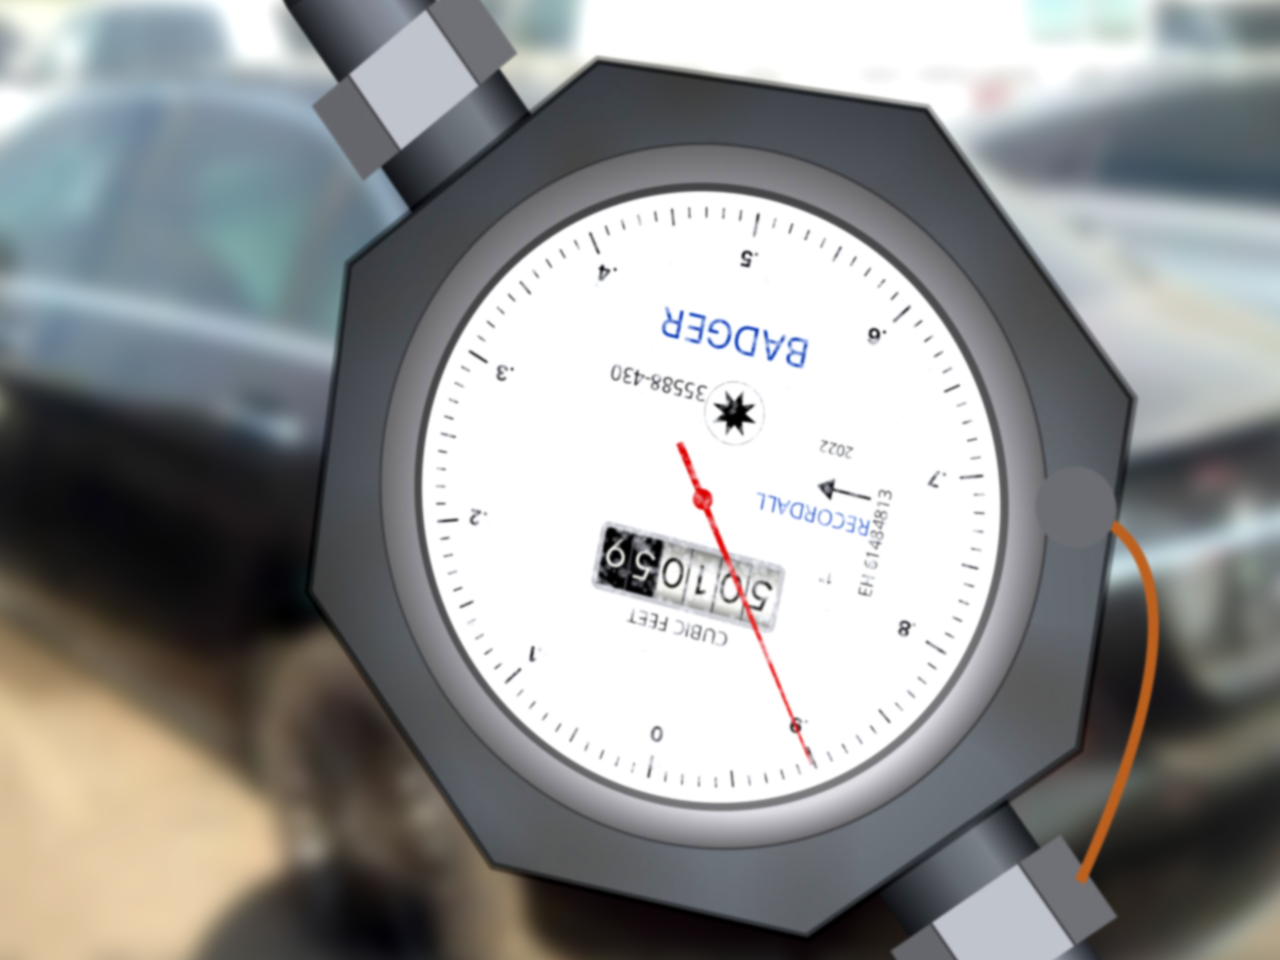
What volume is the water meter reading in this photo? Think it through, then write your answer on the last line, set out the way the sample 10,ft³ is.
501058.90,ft³
